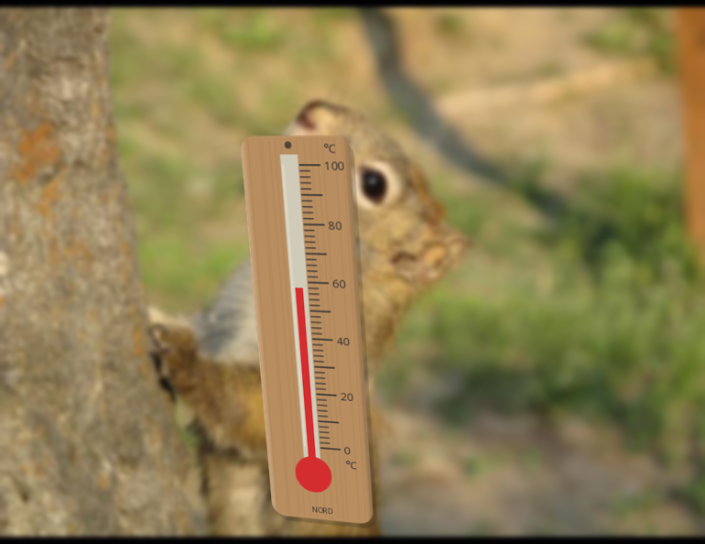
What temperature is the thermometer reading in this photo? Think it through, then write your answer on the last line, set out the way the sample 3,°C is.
58,°C
